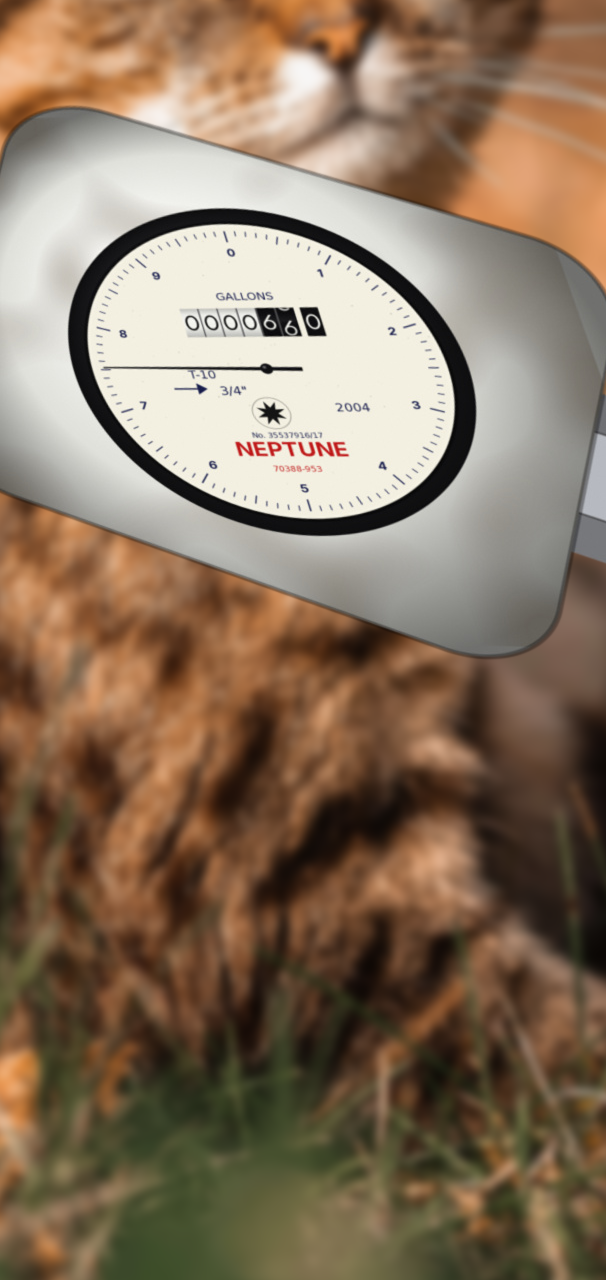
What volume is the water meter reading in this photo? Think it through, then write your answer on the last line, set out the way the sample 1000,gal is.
657.5,gal
